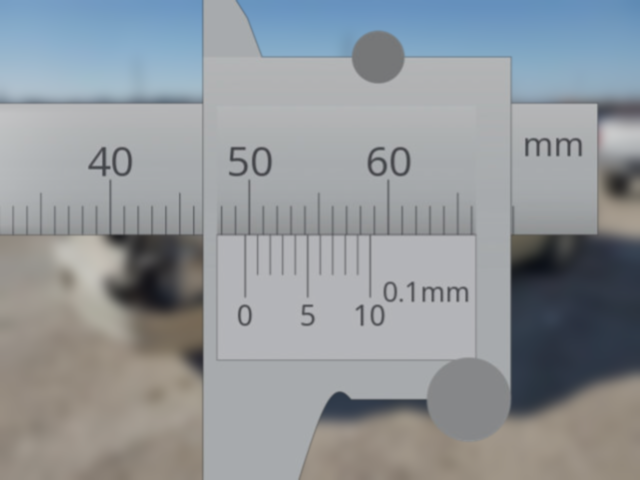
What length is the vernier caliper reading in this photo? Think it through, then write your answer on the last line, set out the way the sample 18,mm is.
49.7,mm
